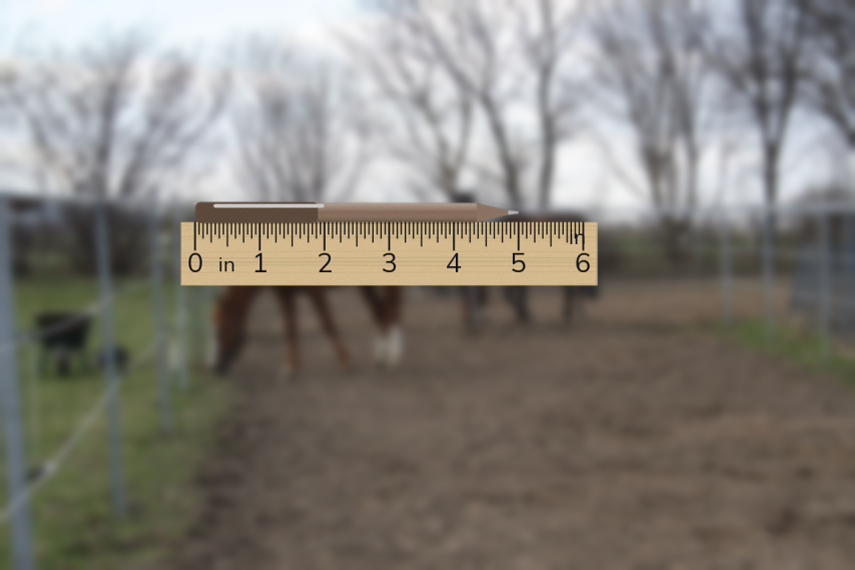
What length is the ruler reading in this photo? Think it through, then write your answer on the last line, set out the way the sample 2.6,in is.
5,in
